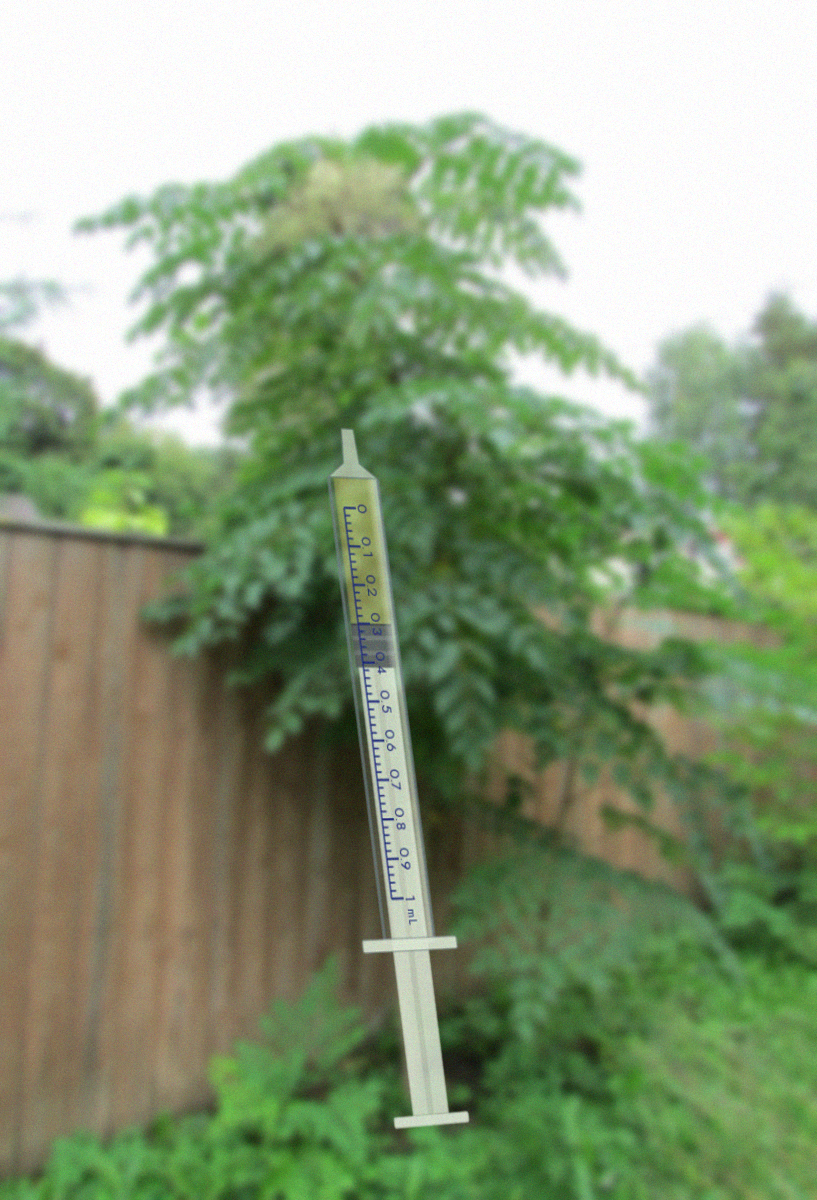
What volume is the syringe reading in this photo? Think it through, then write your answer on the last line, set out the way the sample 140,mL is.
0.3,mL
